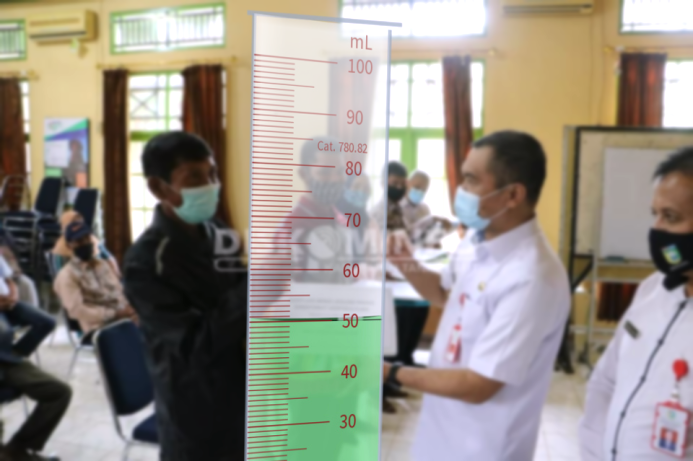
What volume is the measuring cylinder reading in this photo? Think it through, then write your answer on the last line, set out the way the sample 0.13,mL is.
50,mL
